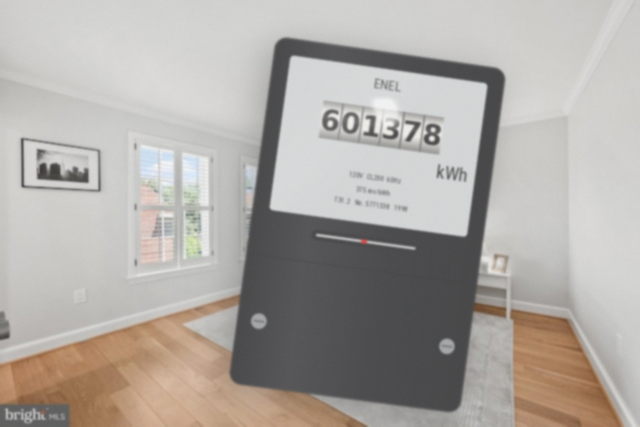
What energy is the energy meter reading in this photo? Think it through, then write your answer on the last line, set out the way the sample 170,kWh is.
601378,kWh
